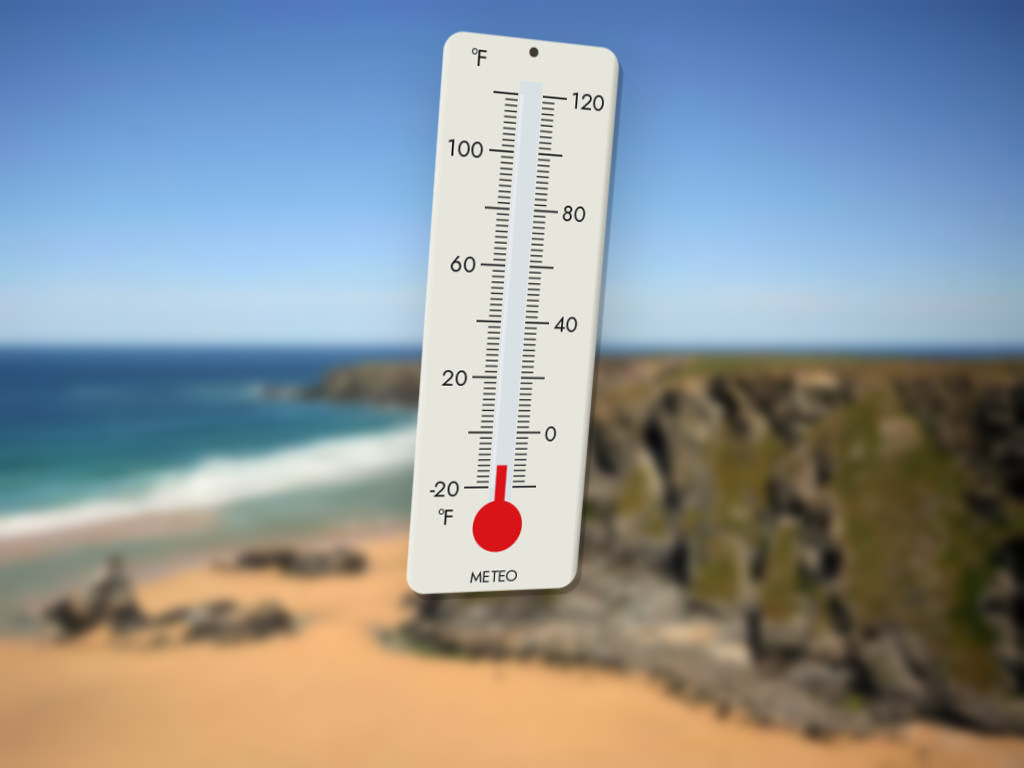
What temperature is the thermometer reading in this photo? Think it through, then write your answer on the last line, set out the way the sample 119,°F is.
-12,°F
